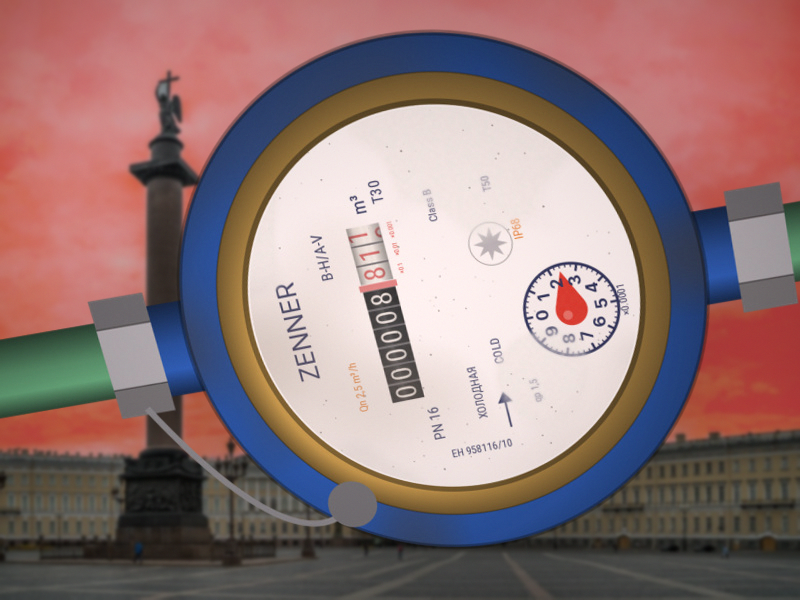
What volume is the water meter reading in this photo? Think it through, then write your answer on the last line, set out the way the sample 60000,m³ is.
8.8112,m³
